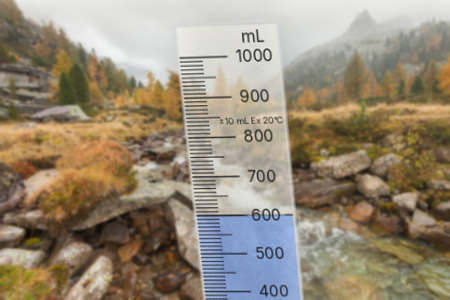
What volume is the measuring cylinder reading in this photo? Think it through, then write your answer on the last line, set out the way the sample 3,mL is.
600,mL
